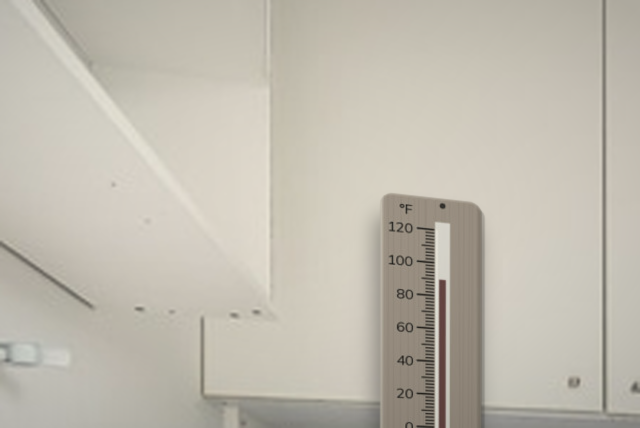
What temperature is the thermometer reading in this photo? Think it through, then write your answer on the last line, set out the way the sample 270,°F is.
90,°F
